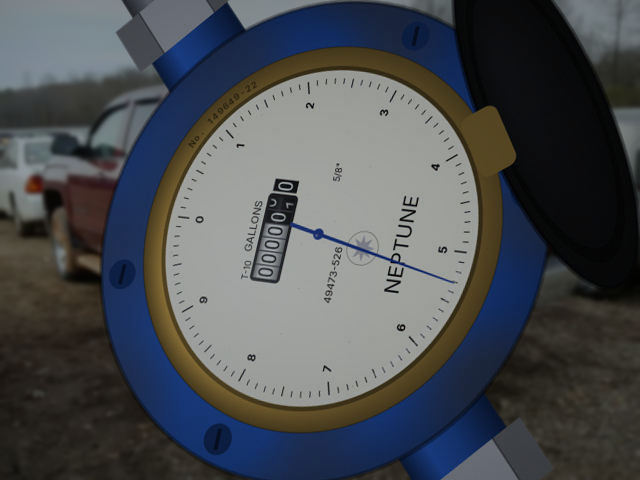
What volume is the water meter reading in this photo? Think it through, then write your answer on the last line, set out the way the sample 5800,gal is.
5.3,gal
